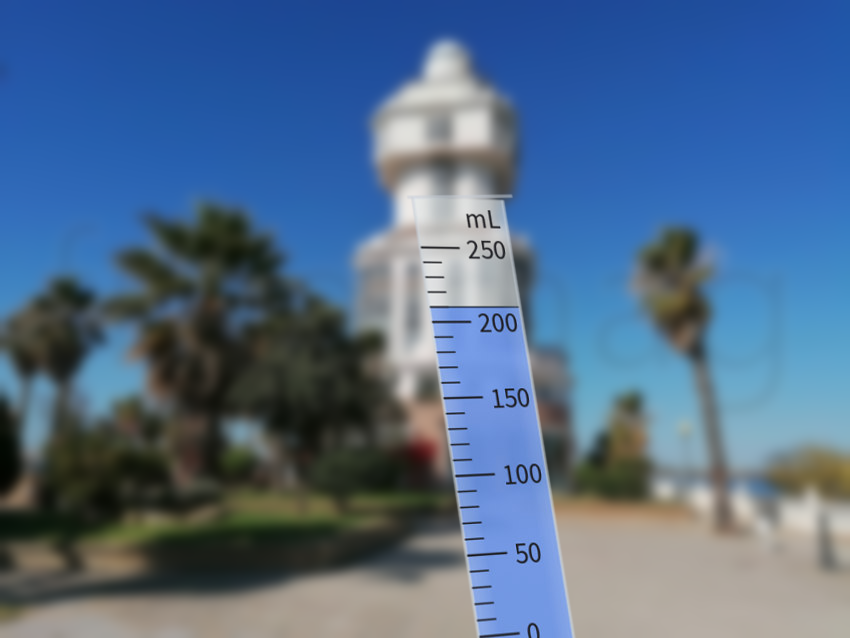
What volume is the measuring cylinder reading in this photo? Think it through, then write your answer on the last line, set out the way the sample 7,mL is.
210,mL
